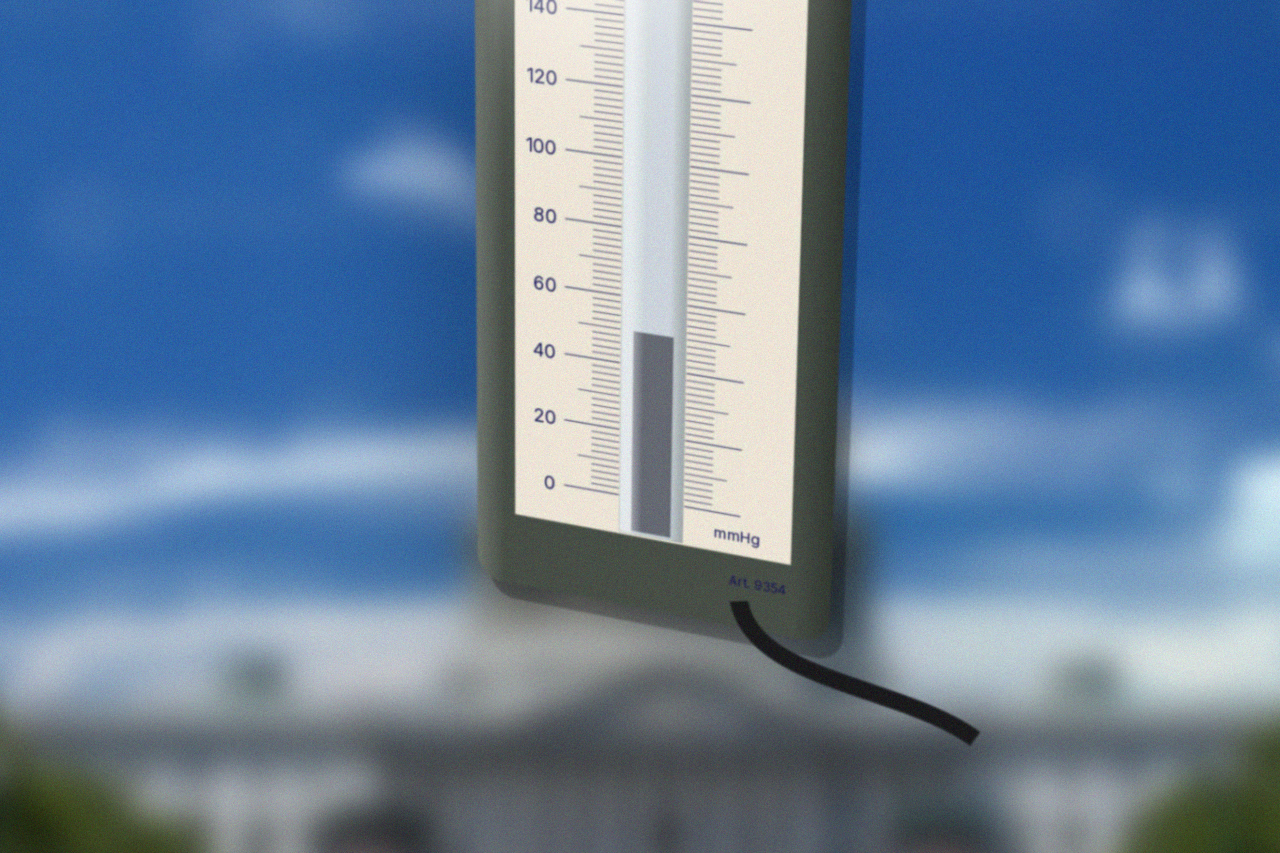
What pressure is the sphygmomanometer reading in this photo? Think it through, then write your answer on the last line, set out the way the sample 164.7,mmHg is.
50,mmHg
